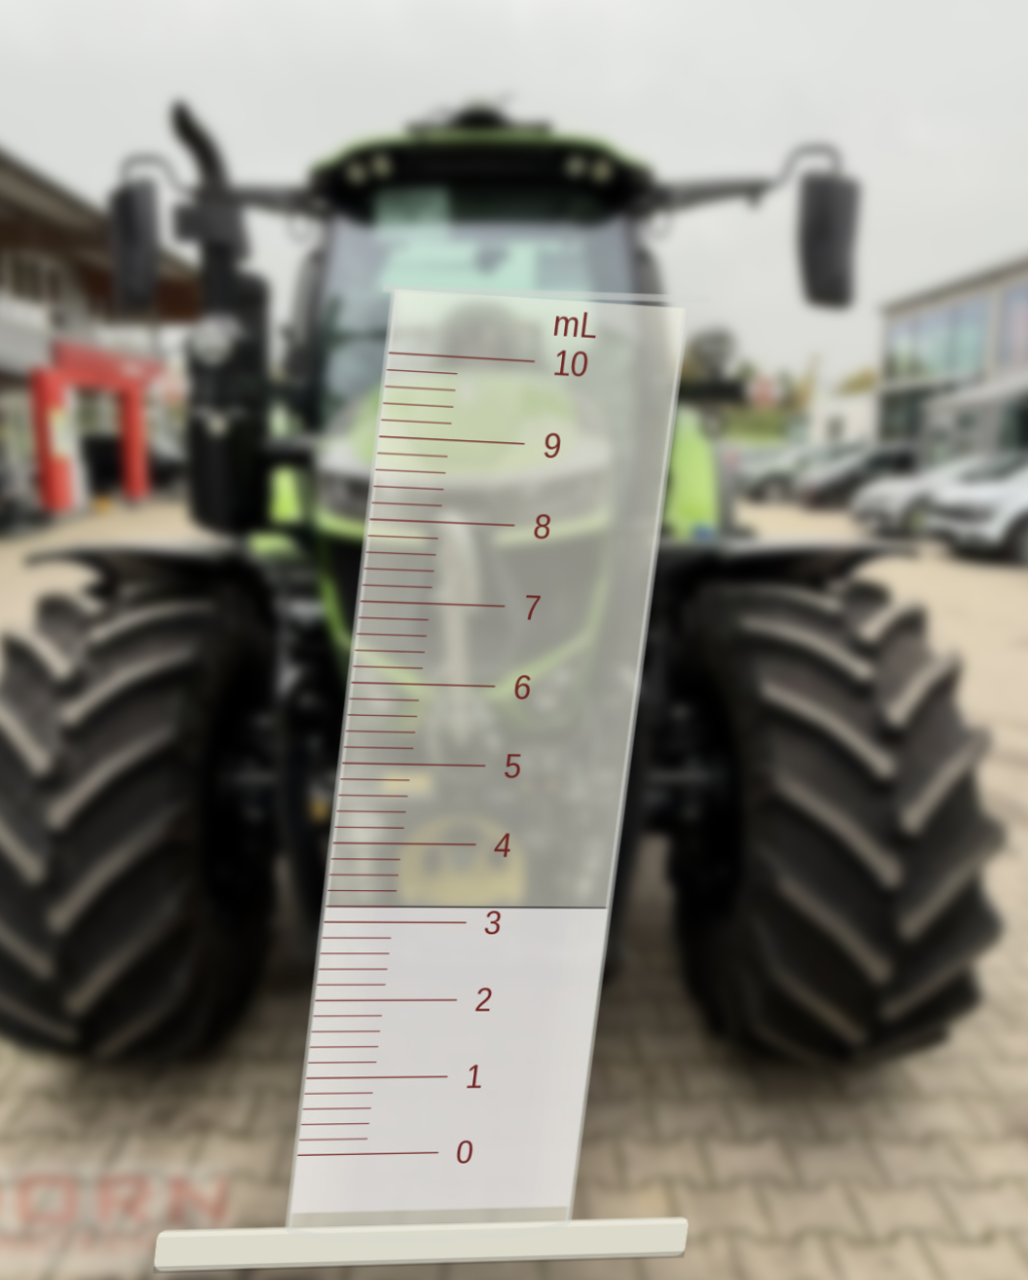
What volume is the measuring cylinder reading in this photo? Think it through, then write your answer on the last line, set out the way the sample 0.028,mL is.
3.2,mL
